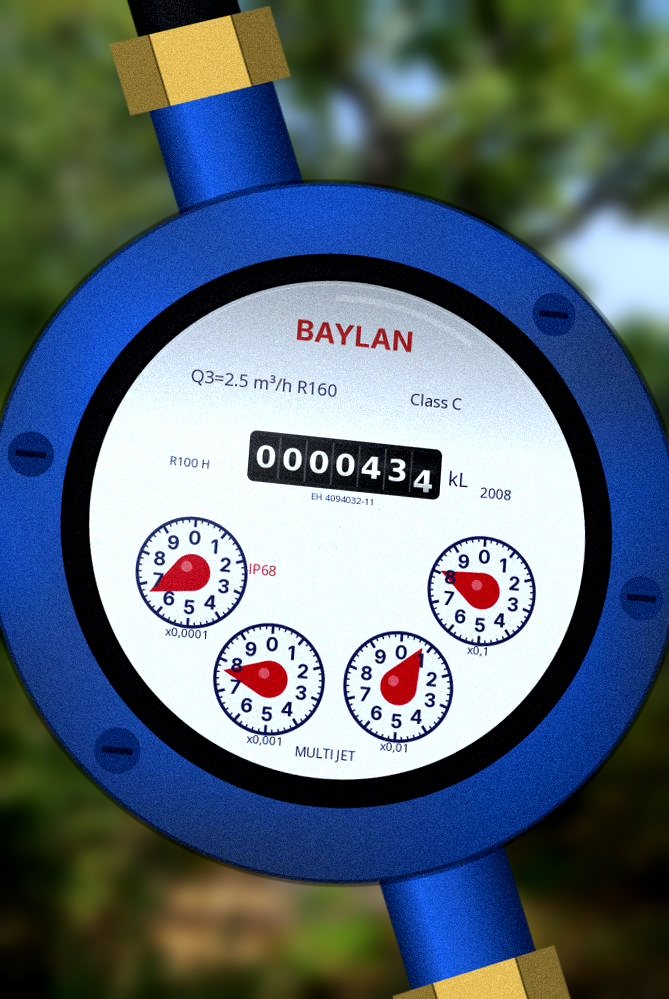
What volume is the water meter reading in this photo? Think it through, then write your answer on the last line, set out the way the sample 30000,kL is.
433.8076,kL
